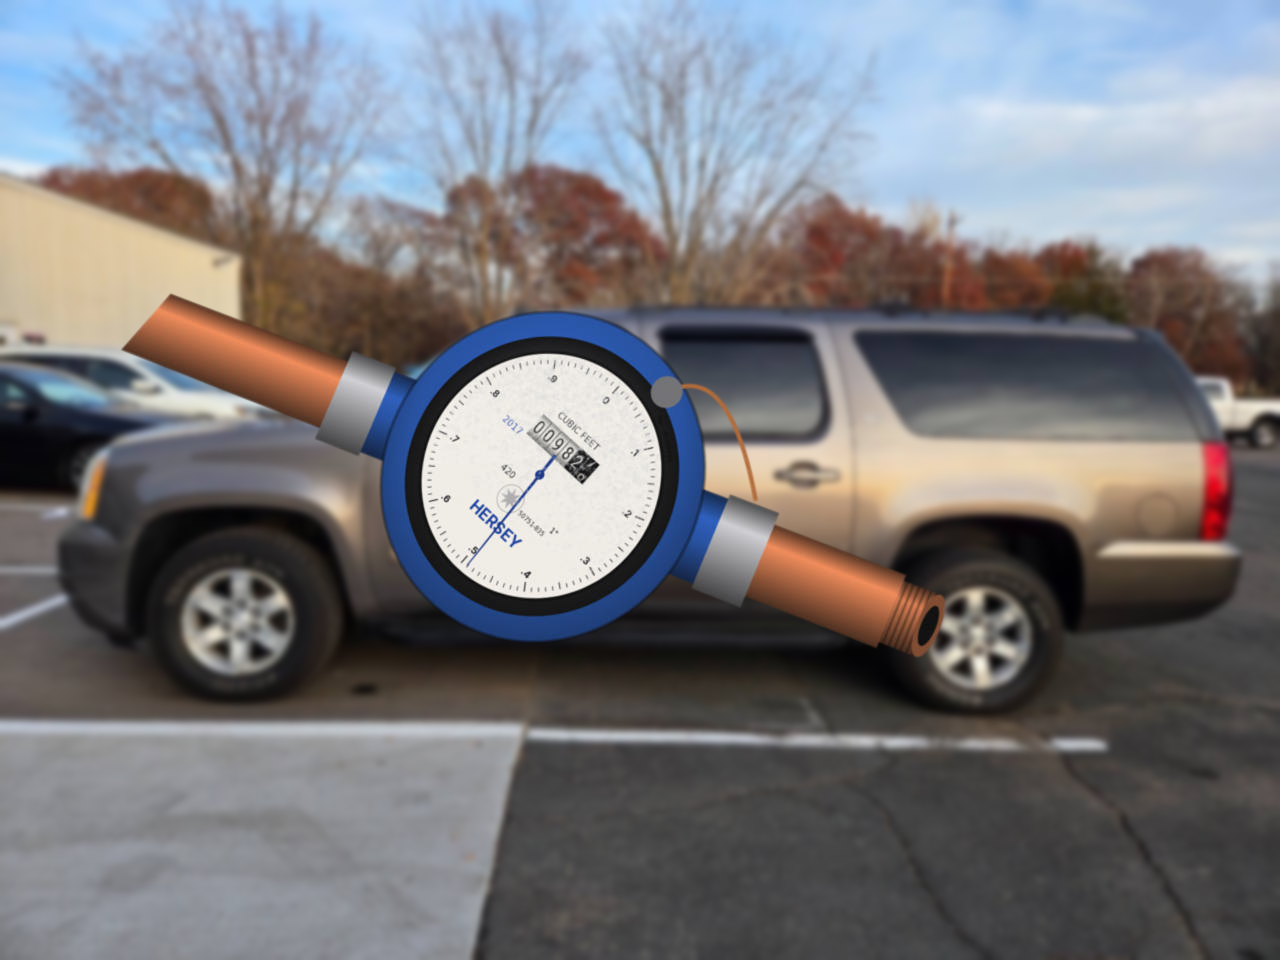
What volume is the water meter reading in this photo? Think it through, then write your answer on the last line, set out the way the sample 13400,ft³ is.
9827.49,ft³
